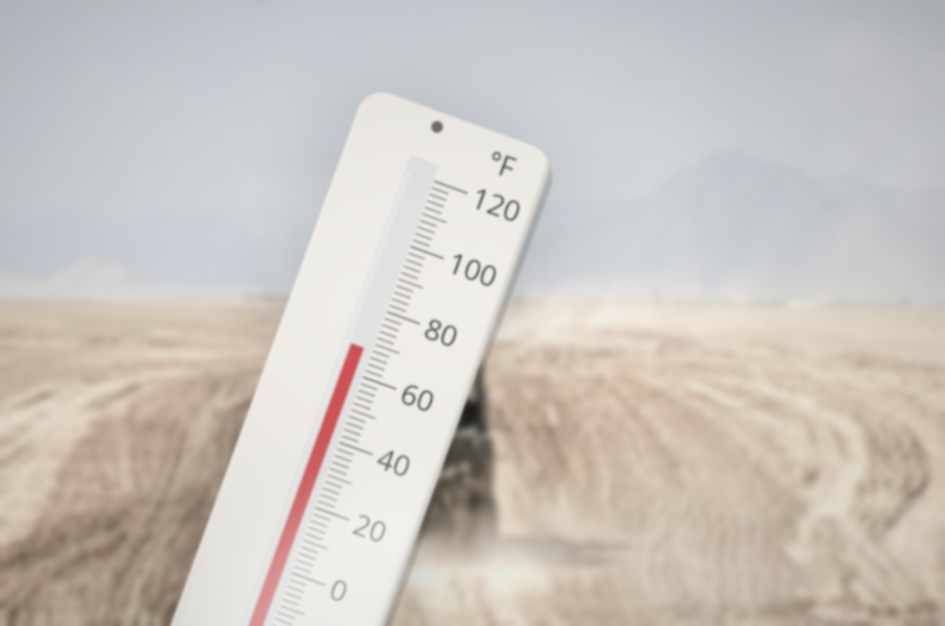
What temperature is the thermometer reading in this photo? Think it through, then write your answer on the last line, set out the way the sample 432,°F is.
68,°F
